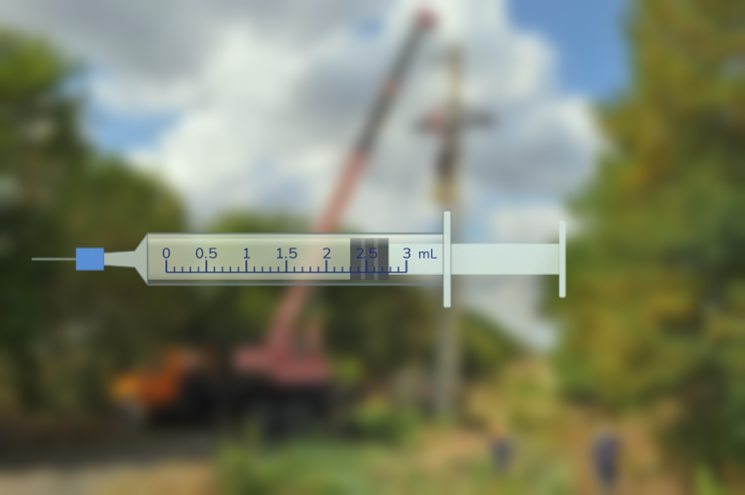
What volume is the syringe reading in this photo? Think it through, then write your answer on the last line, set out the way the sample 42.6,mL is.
2.3,mL
